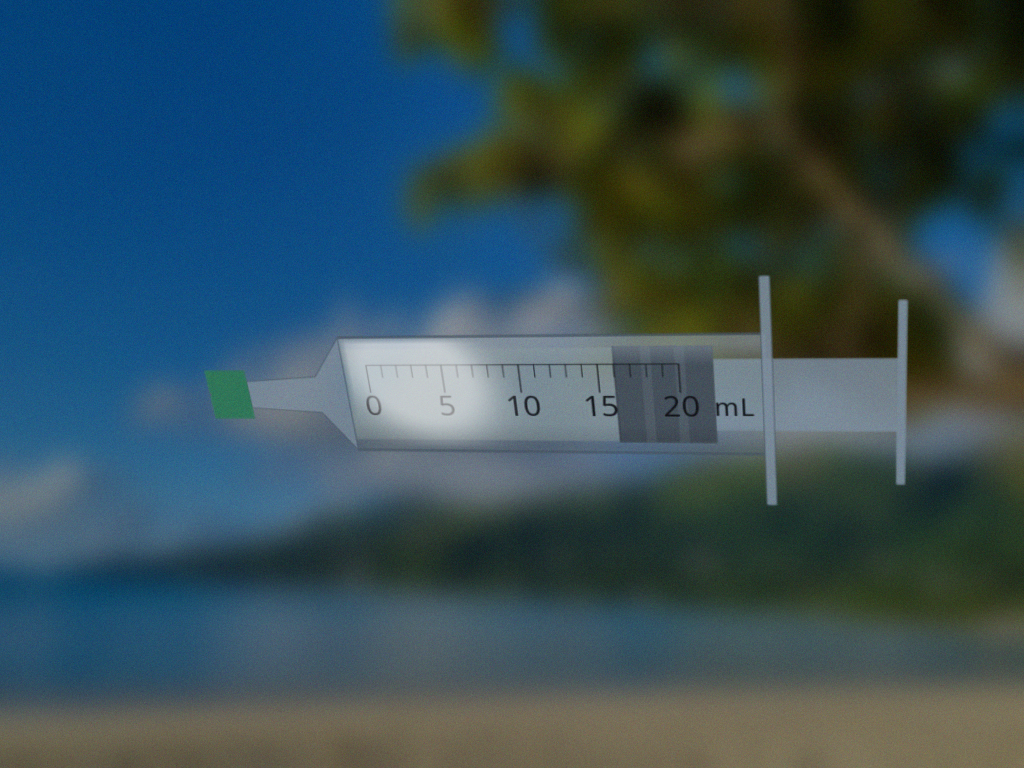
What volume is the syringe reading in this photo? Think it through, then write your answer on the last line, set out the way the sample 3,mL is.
16,mL
